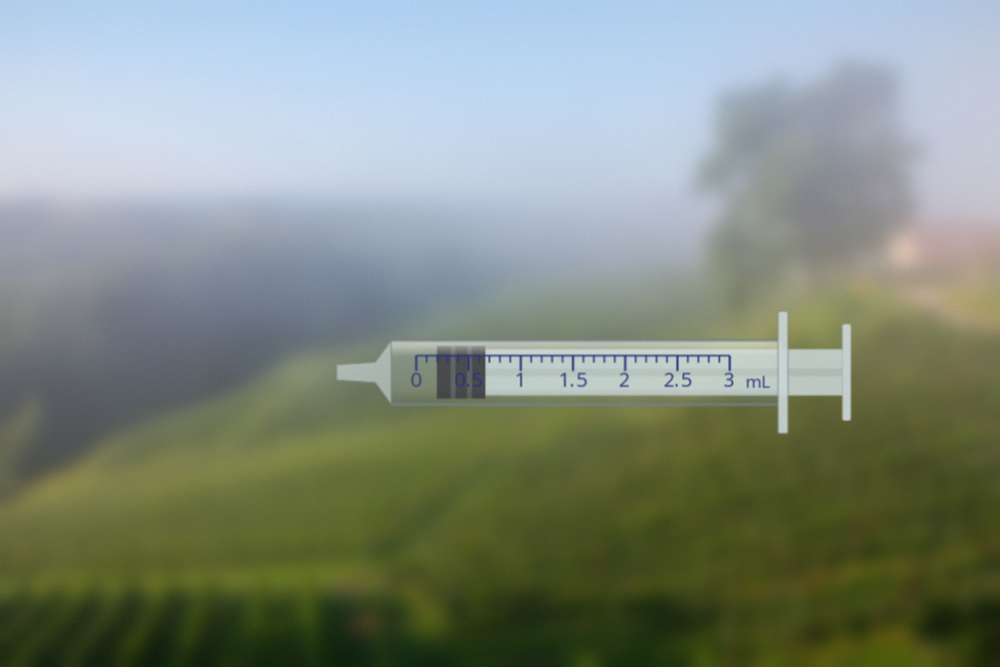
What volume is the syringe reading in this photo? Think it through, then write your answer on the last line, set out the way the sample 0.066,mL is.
0.2,mL
